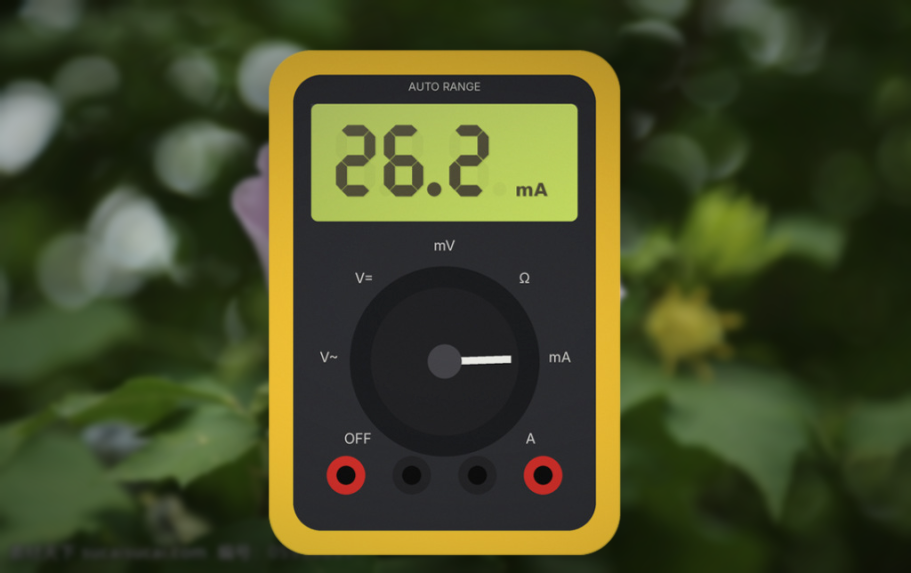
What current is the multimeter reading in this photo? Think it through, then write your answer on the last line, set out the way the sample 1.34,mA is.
26.2,mA
